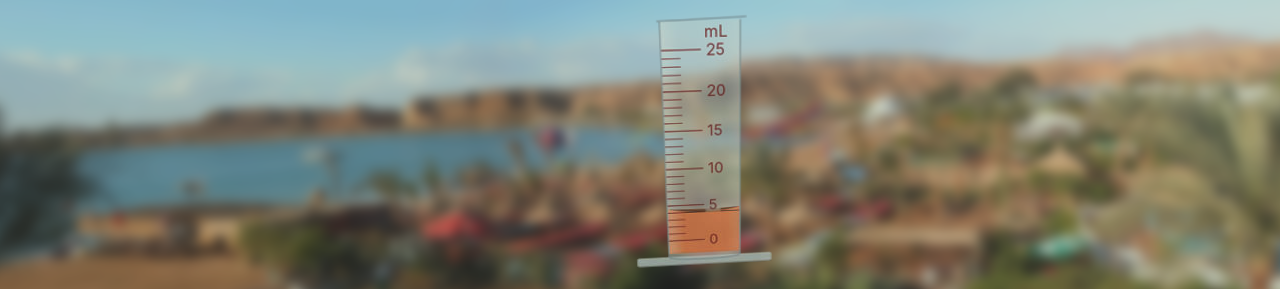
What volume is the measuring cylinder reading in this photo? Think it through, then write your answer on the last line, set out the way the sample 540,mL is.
4,mL
